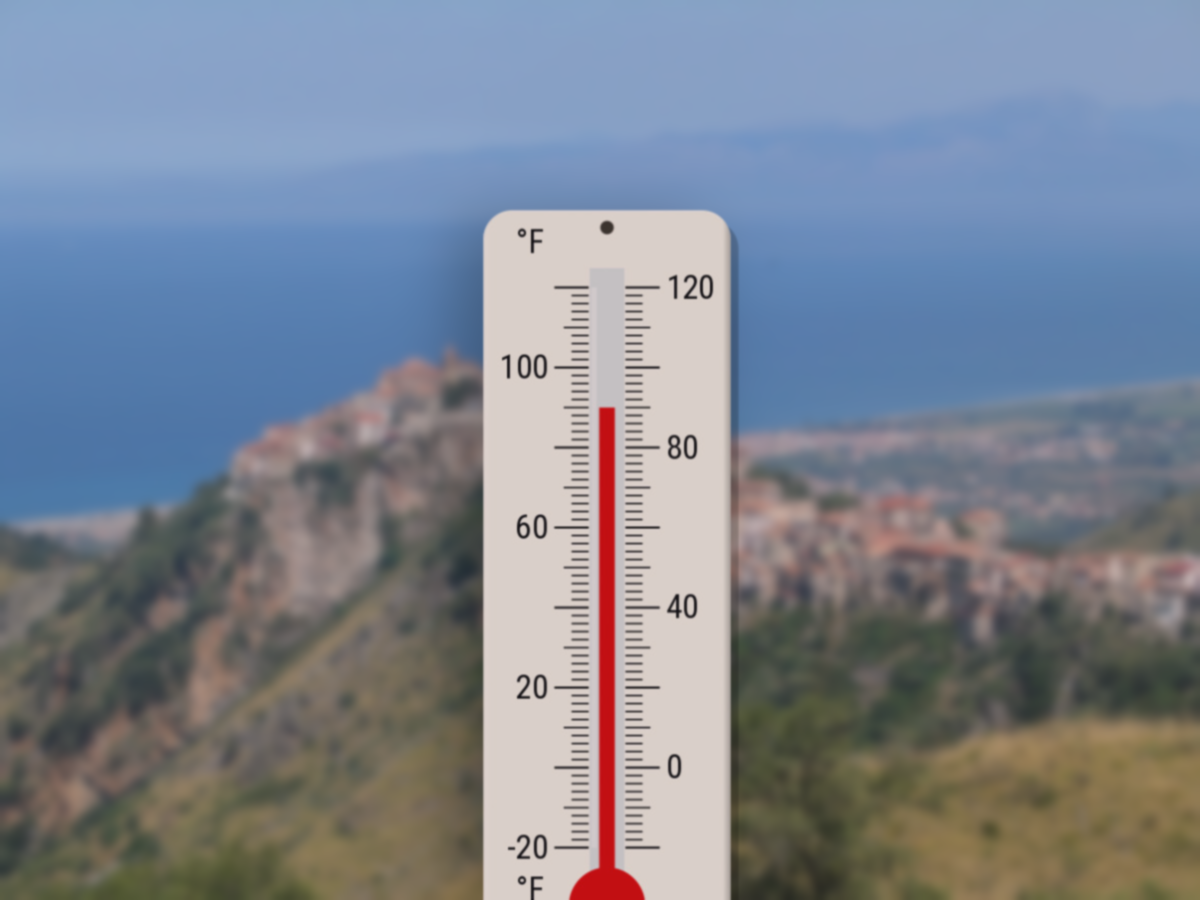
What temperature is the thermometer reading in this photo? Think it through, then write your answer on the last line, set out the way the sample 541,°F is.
90,°F
